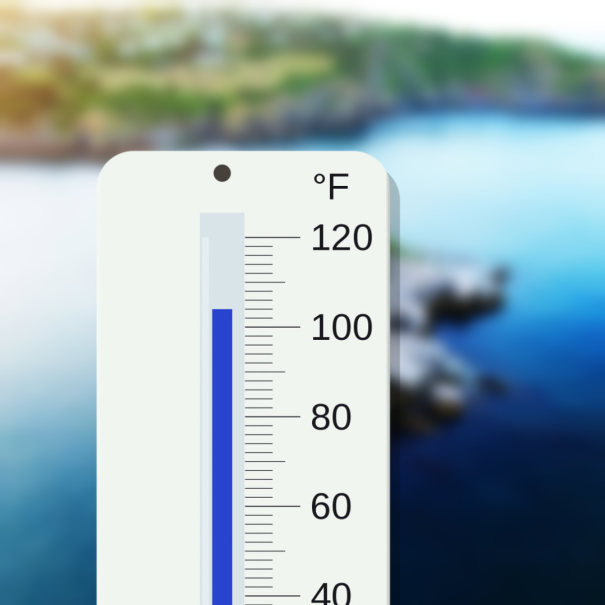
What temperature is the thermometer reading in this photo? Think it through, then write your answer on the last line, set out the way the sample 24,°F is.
104,°F
